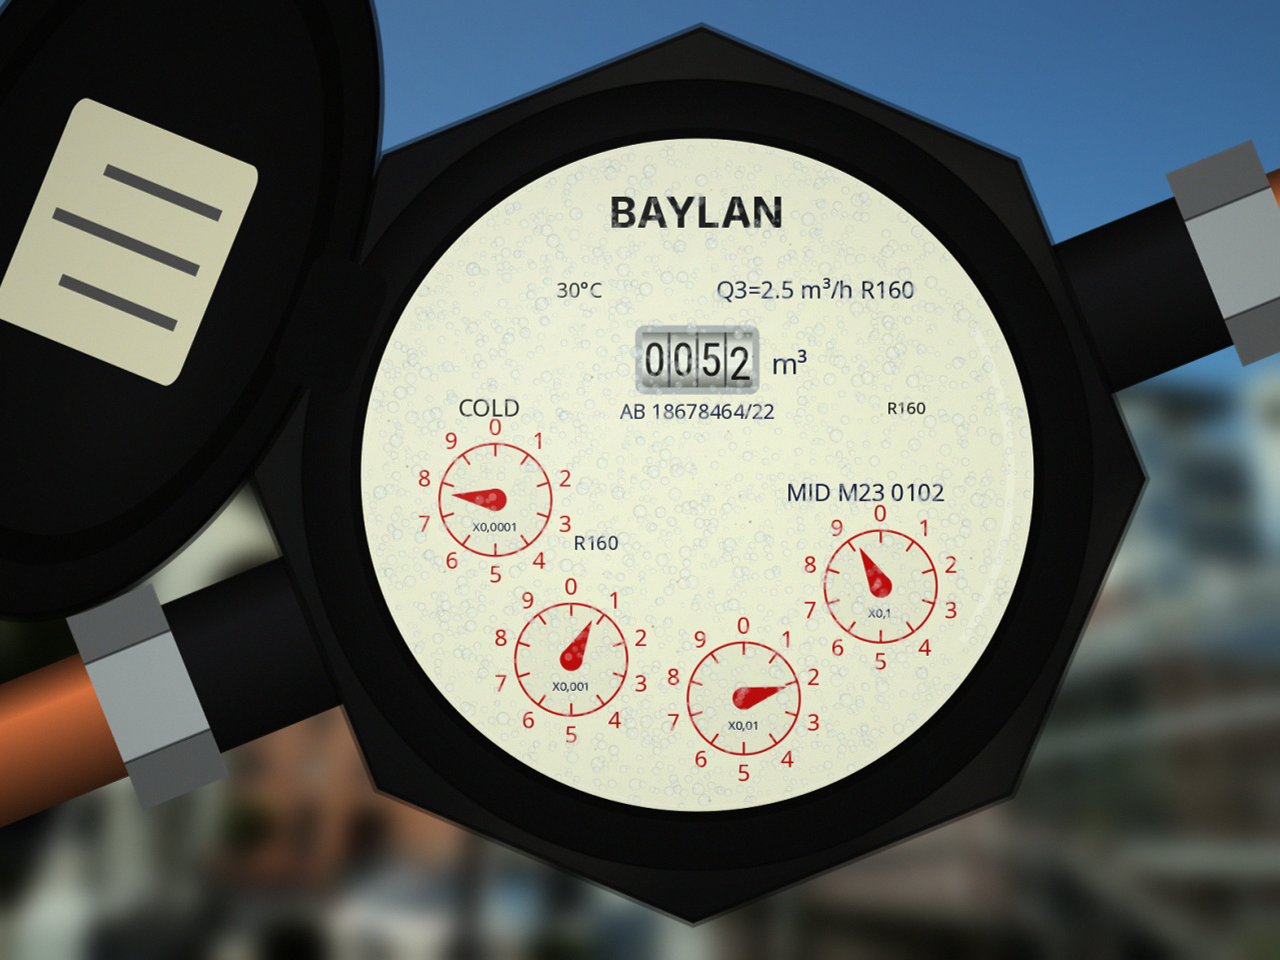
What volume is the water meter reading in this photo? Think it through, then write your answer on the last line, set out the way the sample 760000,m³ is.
51.9207,m³
